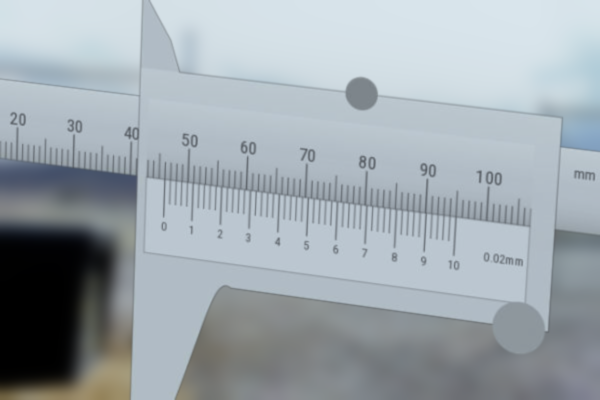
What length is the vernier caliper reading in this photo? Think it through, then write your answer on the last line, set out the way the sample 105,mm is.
46.0,mm
